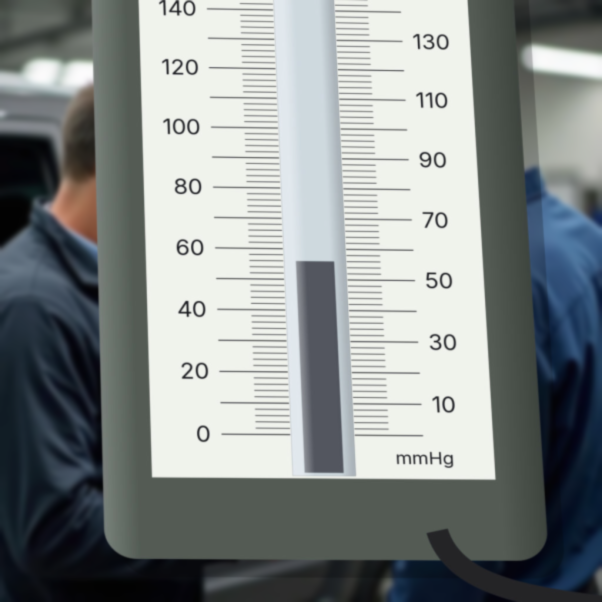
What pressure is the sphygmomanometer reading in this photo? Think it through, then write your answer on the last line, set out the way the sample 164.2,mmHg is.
56,mmHg
